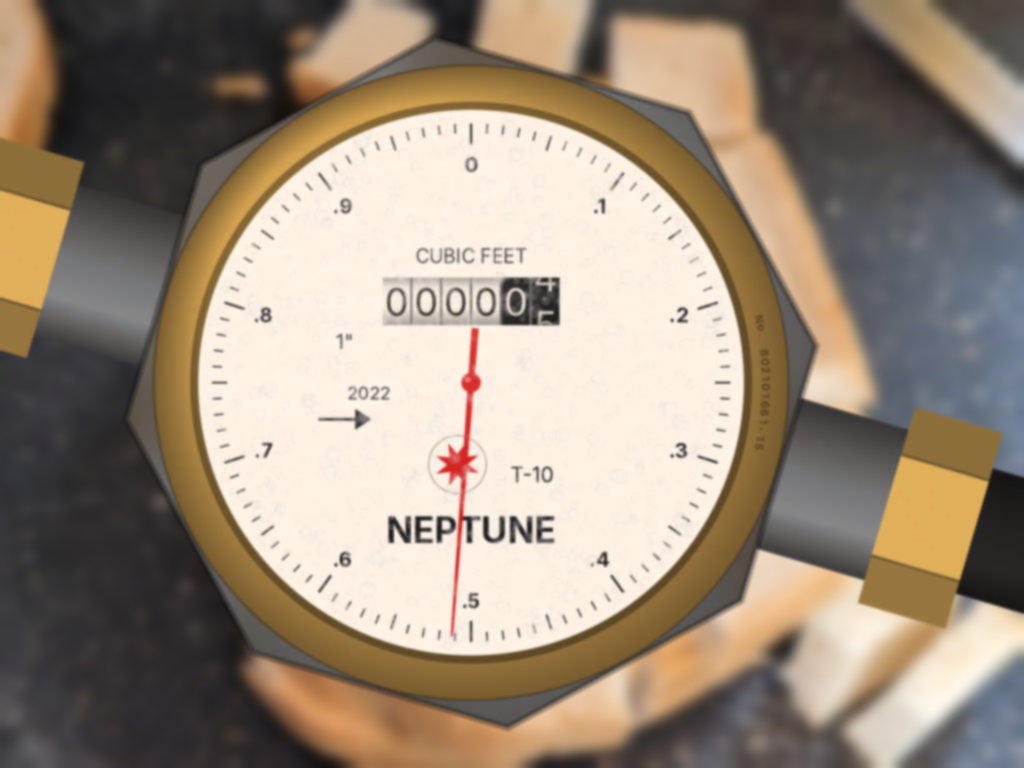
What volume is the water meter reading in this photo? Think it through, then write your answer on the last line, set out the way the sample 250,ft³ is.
4.51,ft³
